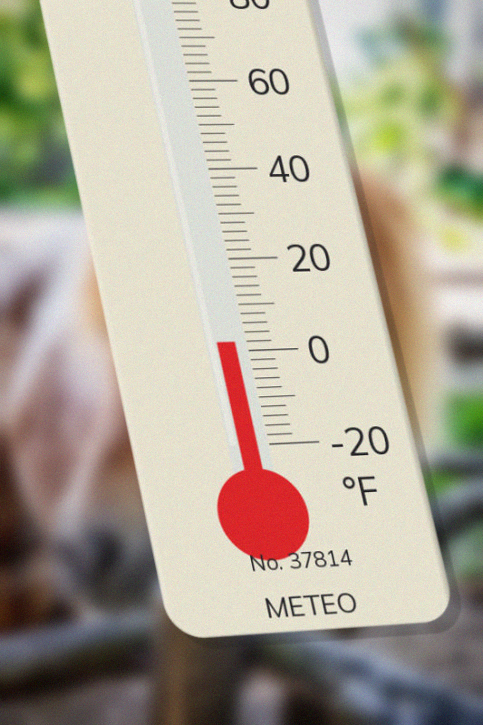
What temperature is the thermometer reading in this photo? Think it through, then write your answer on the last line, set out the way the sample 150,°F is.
2,°F
